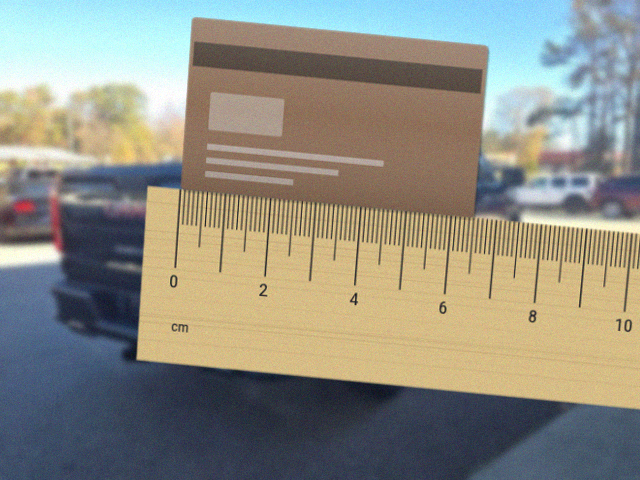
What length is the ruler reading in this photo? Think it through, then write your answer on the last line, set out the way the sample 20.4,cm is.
6.5,cm
